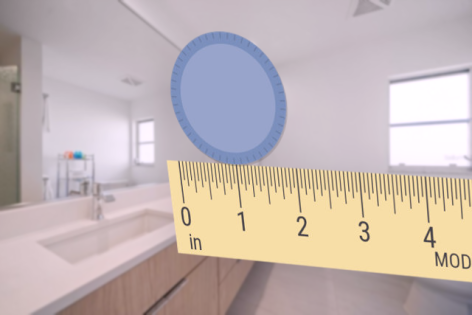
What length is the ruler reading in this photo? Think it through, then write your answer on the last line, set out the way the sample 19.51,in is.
1.9375,in
